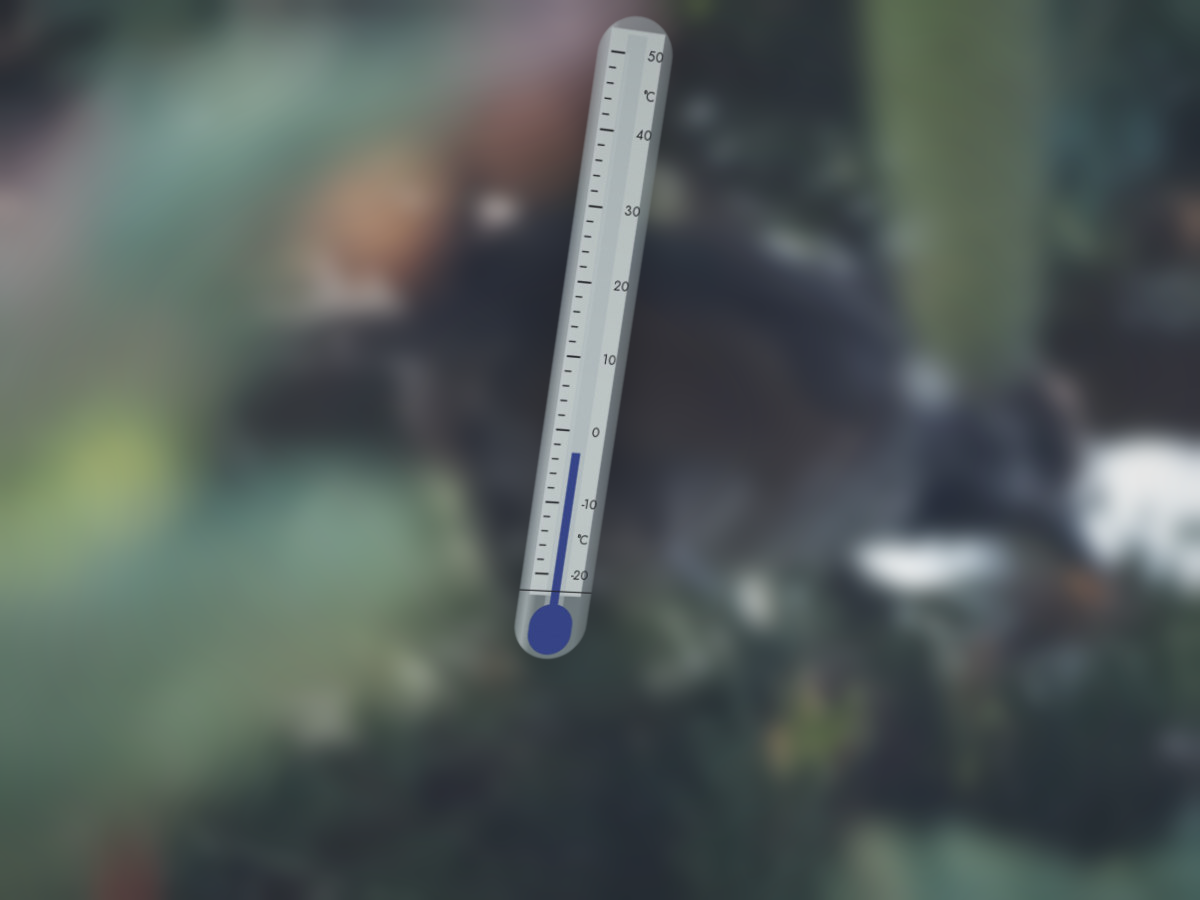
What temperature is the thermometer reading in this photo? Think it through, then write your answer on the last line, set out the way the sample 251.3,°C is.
-3,°C
